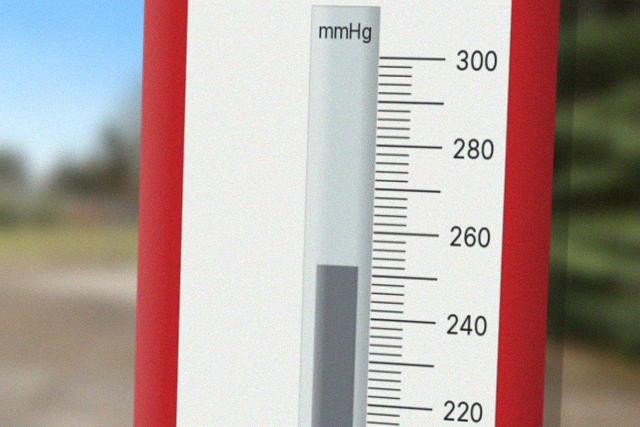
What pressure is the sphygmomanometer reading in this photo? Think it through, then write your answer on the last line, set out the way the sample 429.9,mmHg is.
252,mmHg
